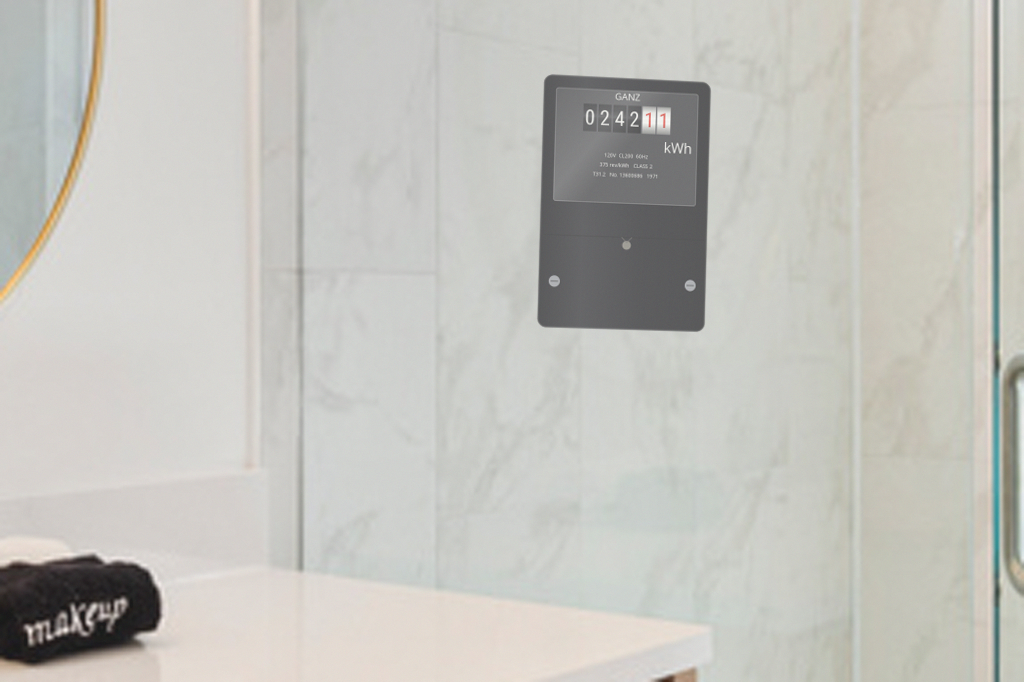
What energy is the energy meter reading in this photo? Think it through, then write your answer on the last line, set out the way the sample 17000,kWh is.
242.11,kWh
